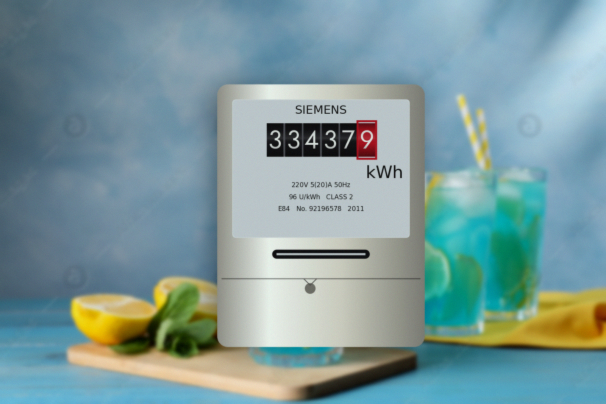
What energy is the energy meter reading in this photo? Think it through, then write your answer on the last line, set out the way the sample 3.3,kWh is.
33437.9,kWh
